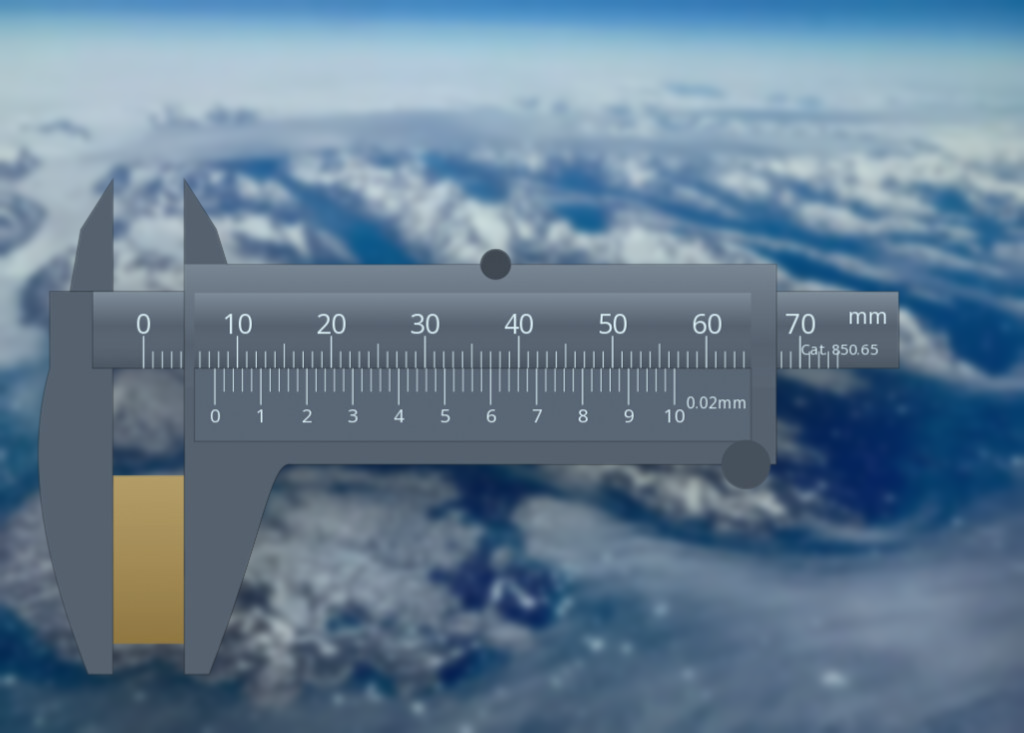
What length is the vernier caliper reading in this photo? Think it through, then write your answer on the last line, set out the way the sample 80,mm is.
7.6,mm
